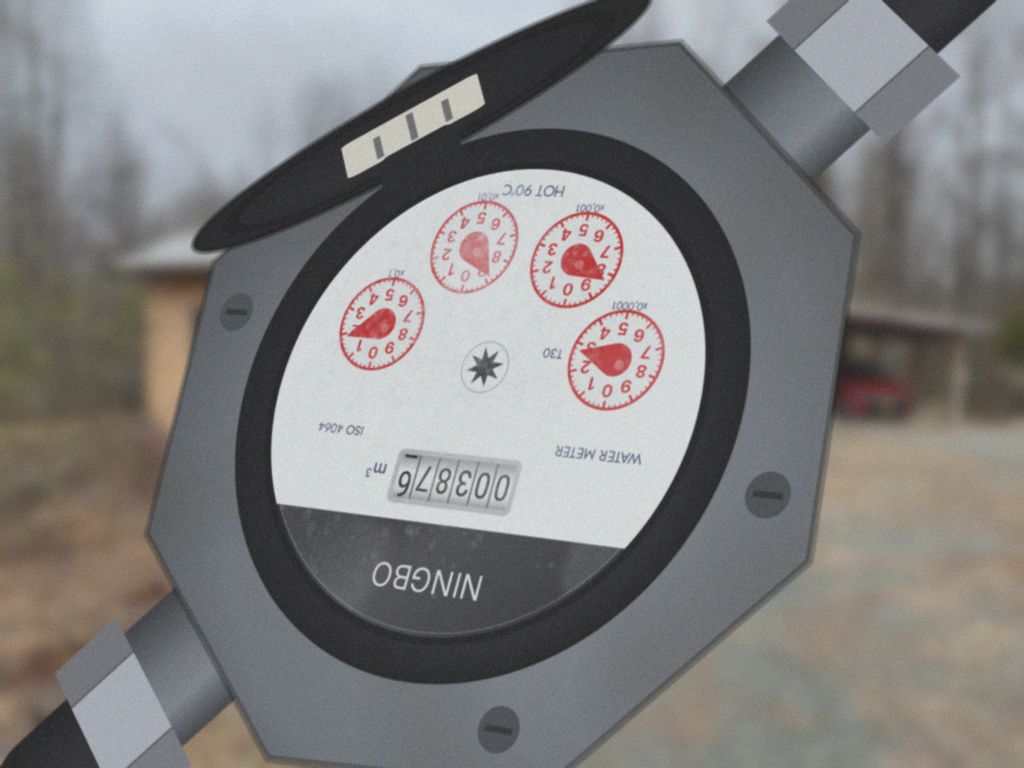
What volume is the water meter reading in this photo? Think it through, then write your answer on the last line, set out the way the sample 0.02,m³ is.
3876.1882,m³
